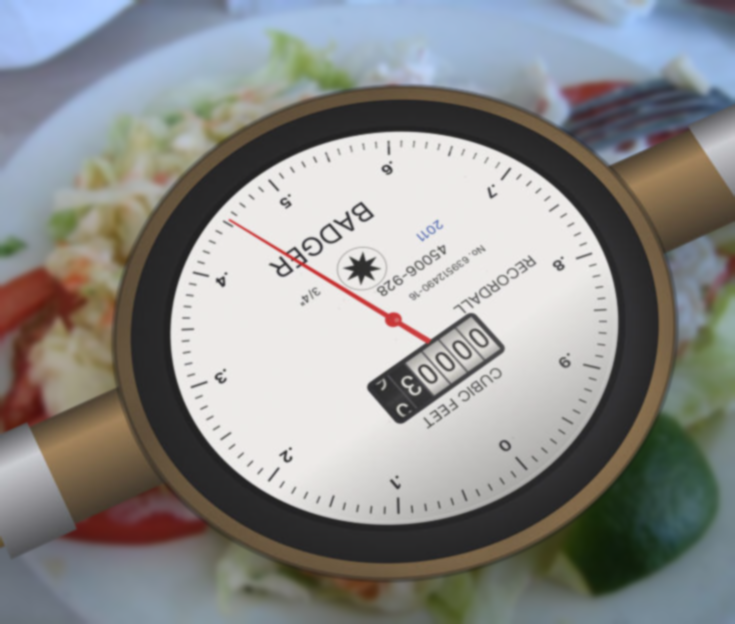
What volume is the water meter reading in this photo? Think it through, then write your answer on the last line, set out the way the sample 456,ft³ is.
35.45,ft³
